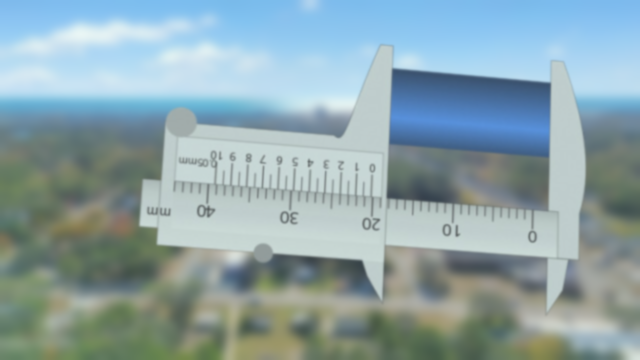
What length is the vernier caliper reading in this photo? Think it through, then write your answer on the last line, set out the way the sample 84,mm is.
20.2,mm
